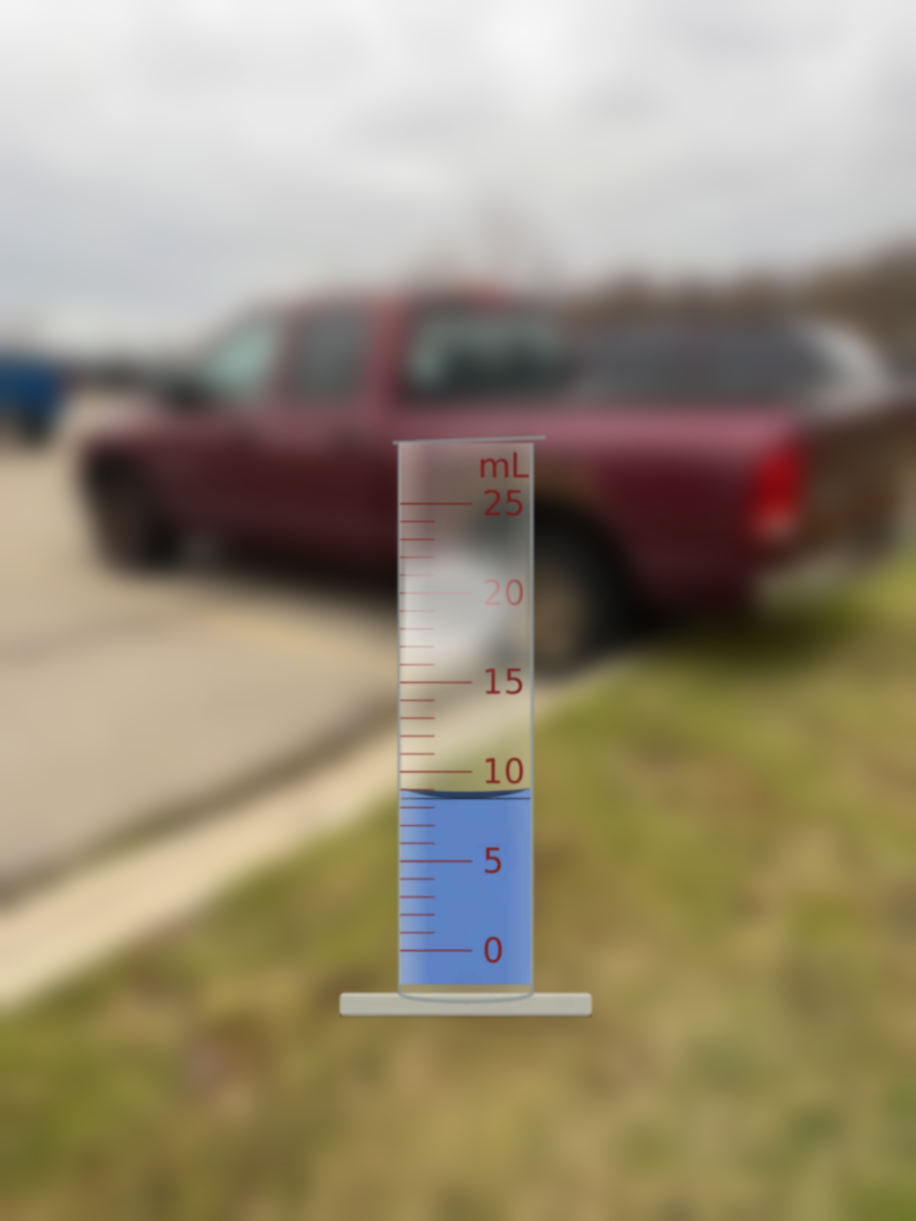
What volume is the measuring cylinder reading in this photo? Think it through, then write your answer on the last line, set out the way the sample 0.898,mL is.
8.5,mL
